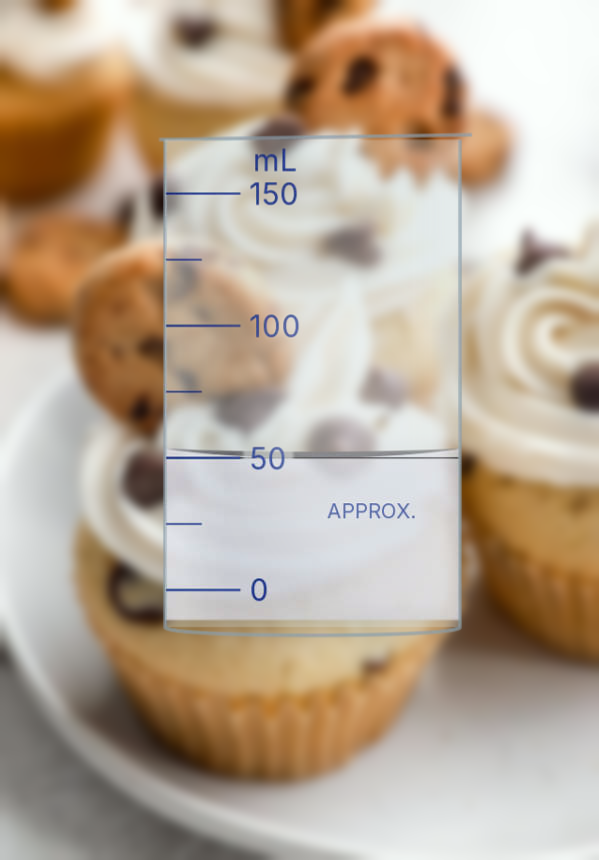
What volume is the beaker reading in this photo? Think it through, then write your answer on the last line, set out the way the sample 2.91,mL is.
50,mL
